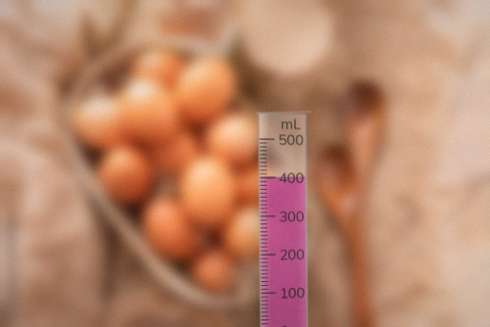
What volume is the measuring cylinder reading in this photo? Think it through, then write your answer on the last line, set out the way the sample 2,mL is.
400,mL
